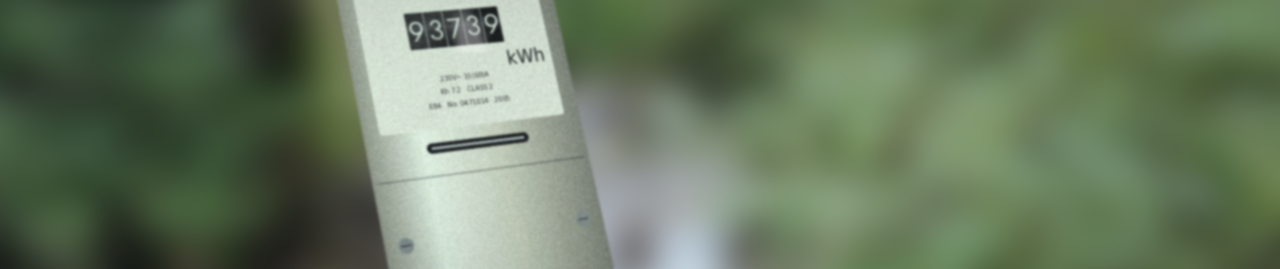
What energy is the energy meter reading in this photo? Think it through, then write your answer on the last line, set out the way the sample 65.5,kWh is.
93739,kWh
